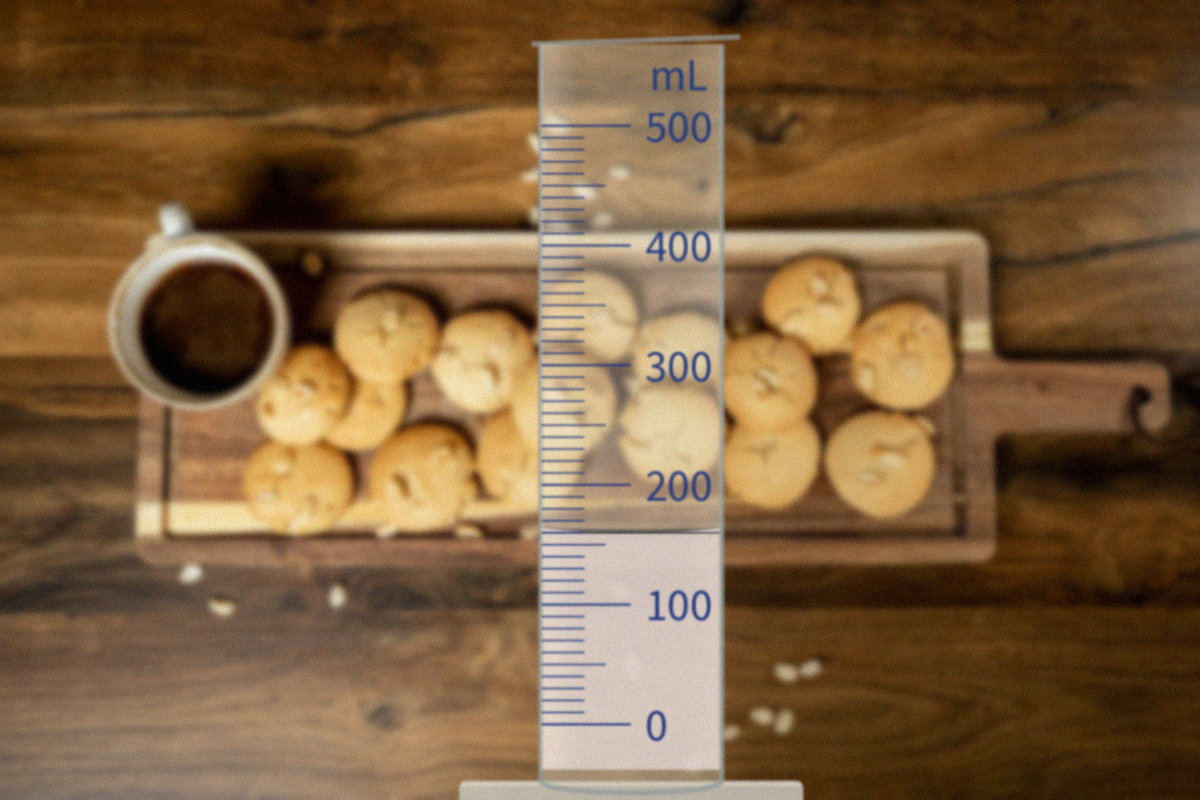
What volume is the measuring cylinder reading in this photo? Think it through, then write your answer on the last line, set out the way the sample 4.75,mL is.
160,mL
